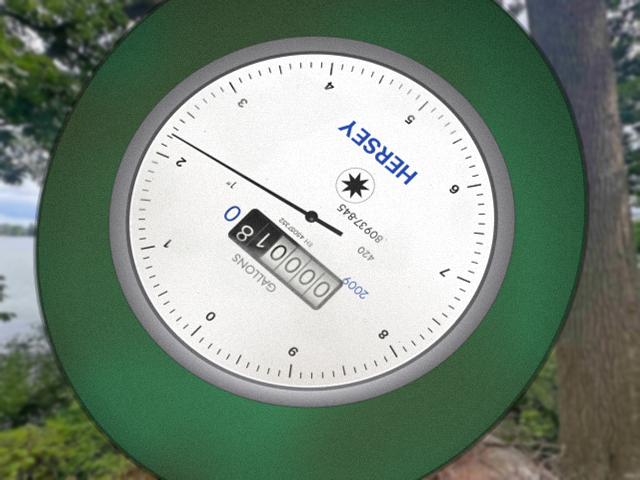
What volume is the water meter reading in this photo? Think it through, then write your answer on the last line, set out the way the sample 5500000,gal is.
182.2,gal
